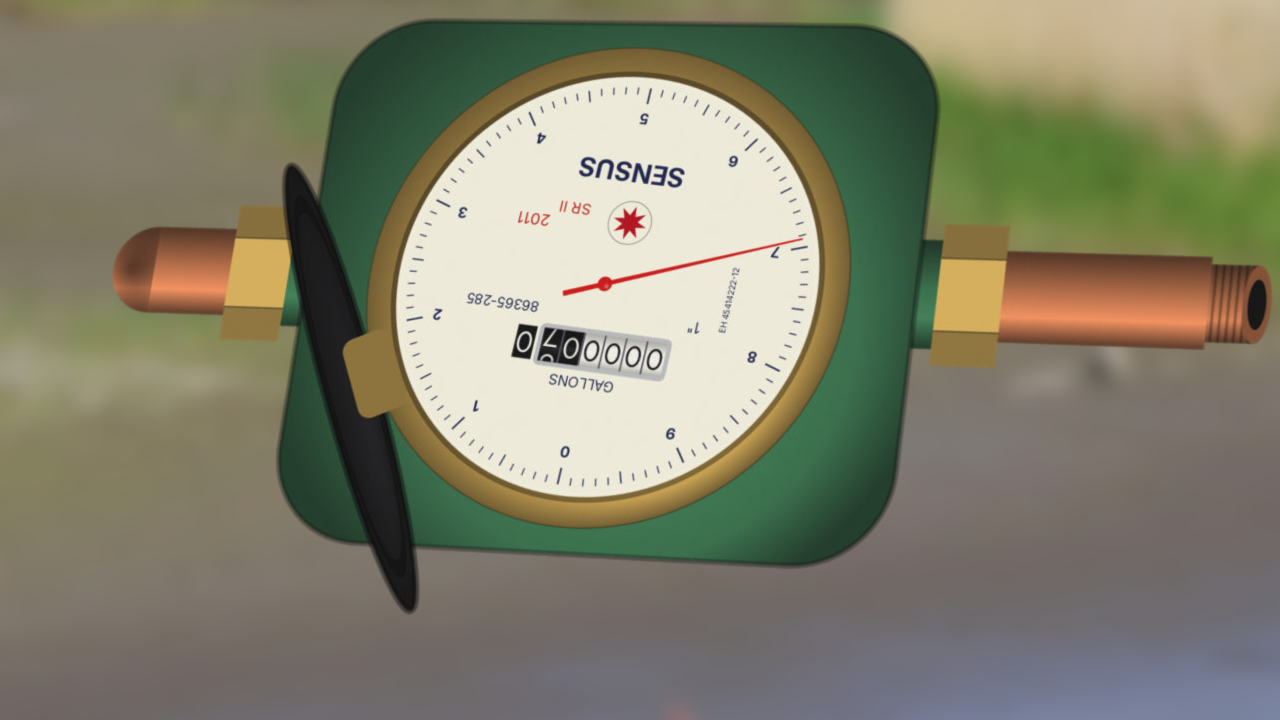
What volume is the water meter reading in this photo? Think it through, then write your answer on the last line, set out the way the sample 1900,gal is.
66.9,gal
